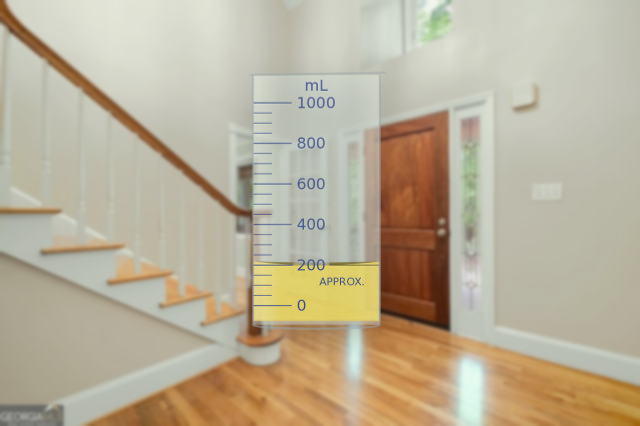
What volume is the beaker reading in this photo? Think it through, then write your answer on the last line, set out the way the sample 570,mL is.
200,mL
